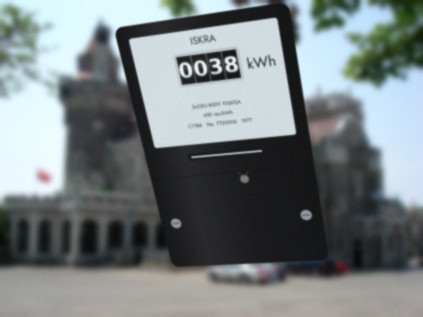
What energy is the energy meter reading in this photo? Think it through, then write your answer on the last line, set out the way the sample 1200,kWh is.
38,kWh
